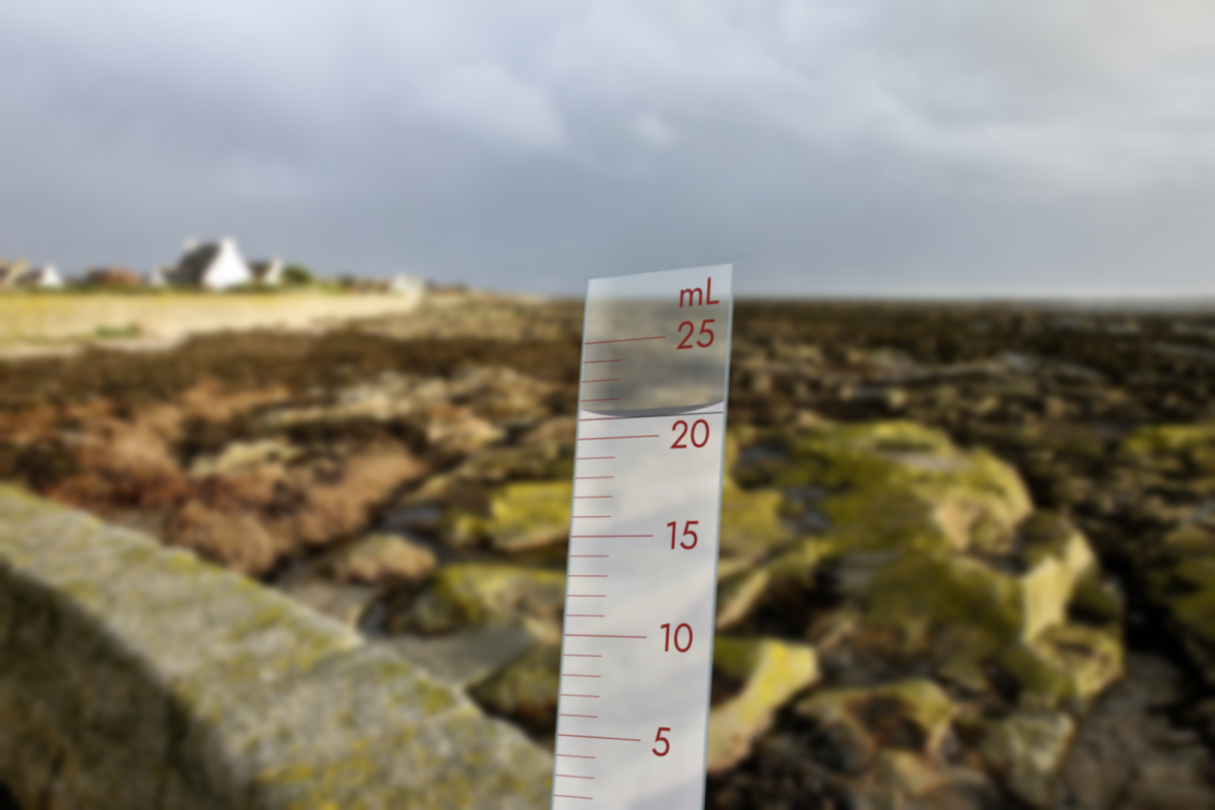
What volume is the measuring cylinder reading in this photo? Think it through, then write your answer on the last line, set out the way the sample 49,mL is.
21,mL
